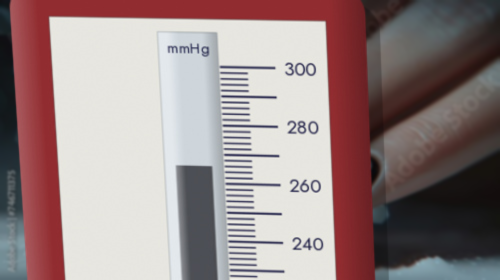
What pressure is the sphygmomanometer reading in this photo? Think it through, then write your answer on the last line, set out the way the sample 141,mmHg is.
266,mmHg
